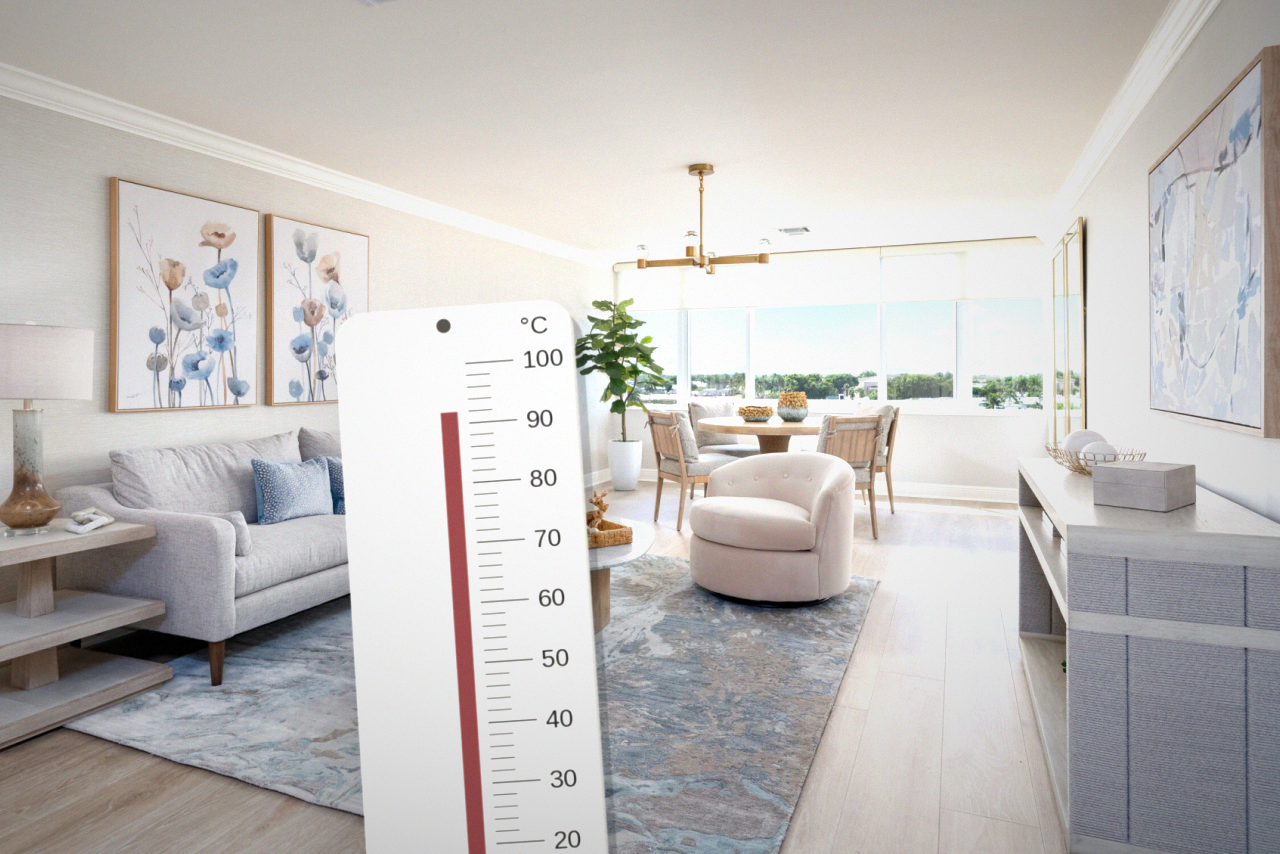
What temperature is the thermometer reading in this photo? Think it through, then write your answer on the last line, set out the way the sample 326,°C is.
92,°C
